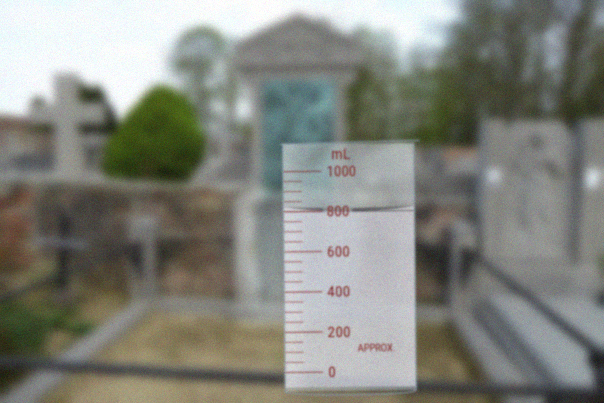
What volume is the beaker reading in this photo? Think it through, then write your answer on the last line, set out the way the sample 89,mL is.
800,mL
